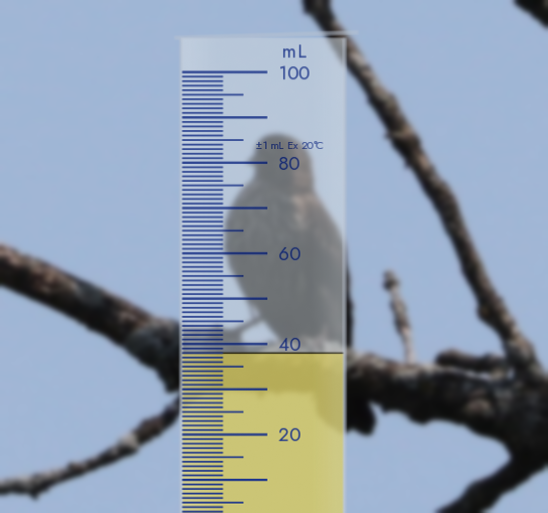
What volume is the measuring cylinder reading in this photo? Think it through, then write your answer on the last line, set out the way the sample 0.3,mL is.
38,mL
